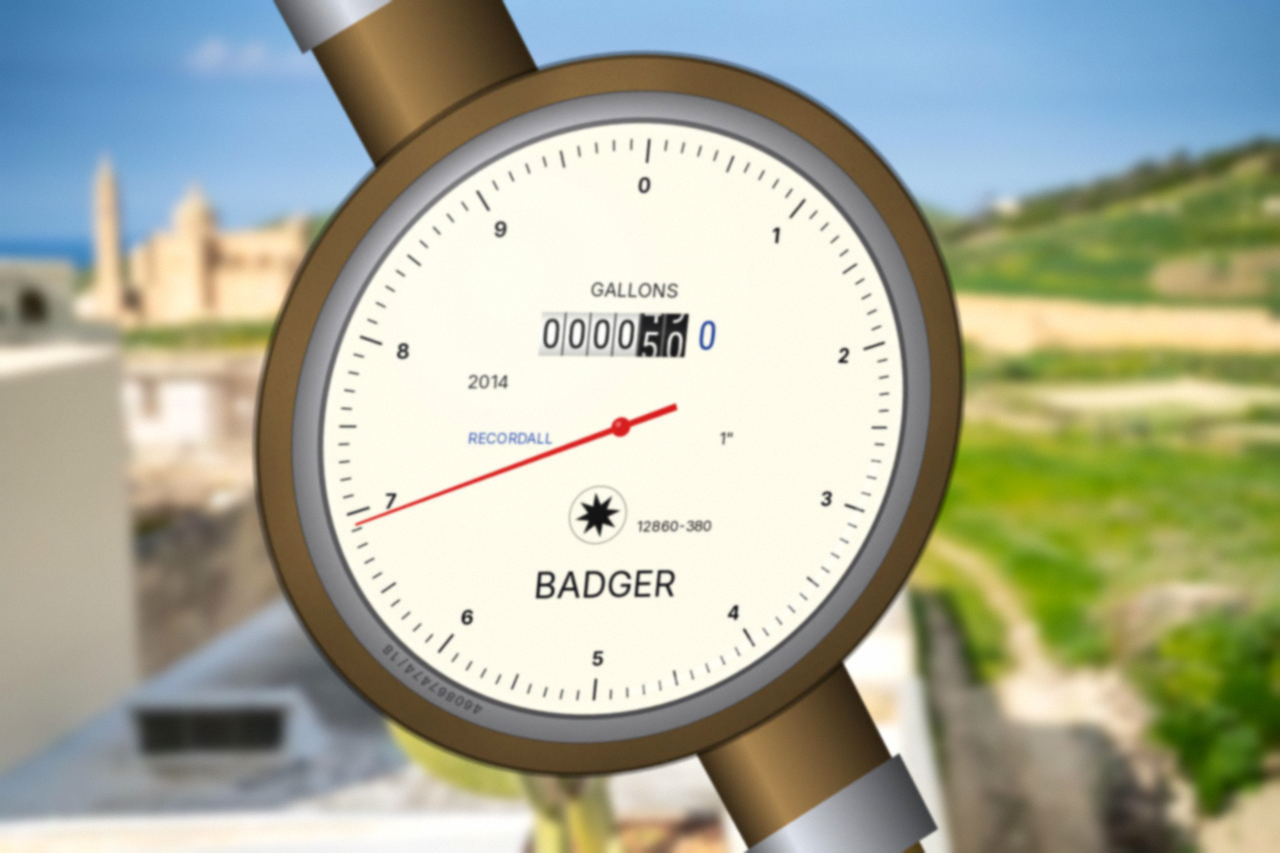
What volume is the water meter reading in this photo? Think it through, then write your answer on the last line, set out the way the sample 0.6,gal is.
496.9,gal
